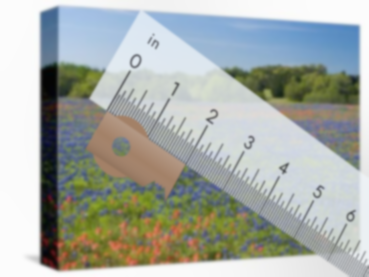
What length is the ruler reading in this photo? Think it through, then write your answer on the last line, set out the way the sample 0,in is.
2,in
